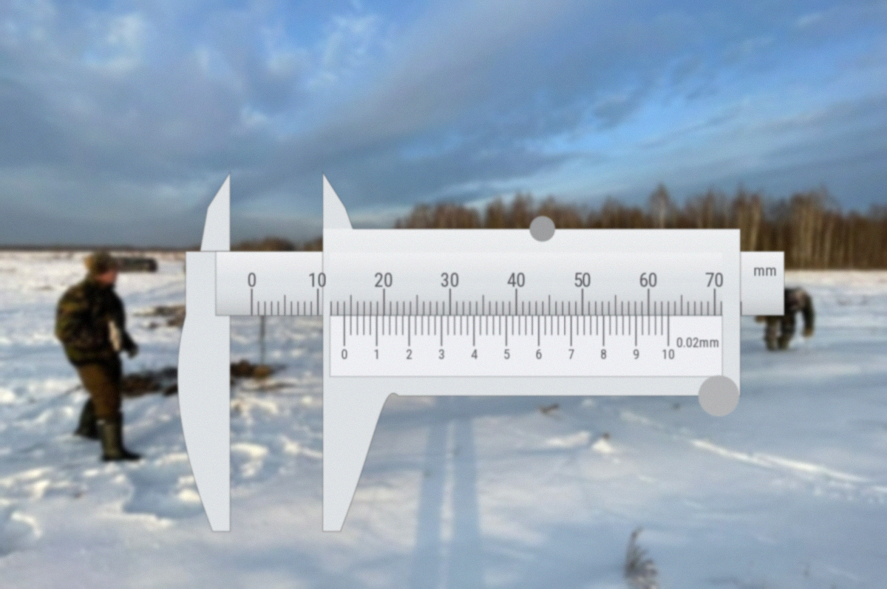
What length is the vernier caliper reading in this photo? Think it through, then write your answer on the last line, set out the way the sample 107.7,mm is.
14.0,mm
